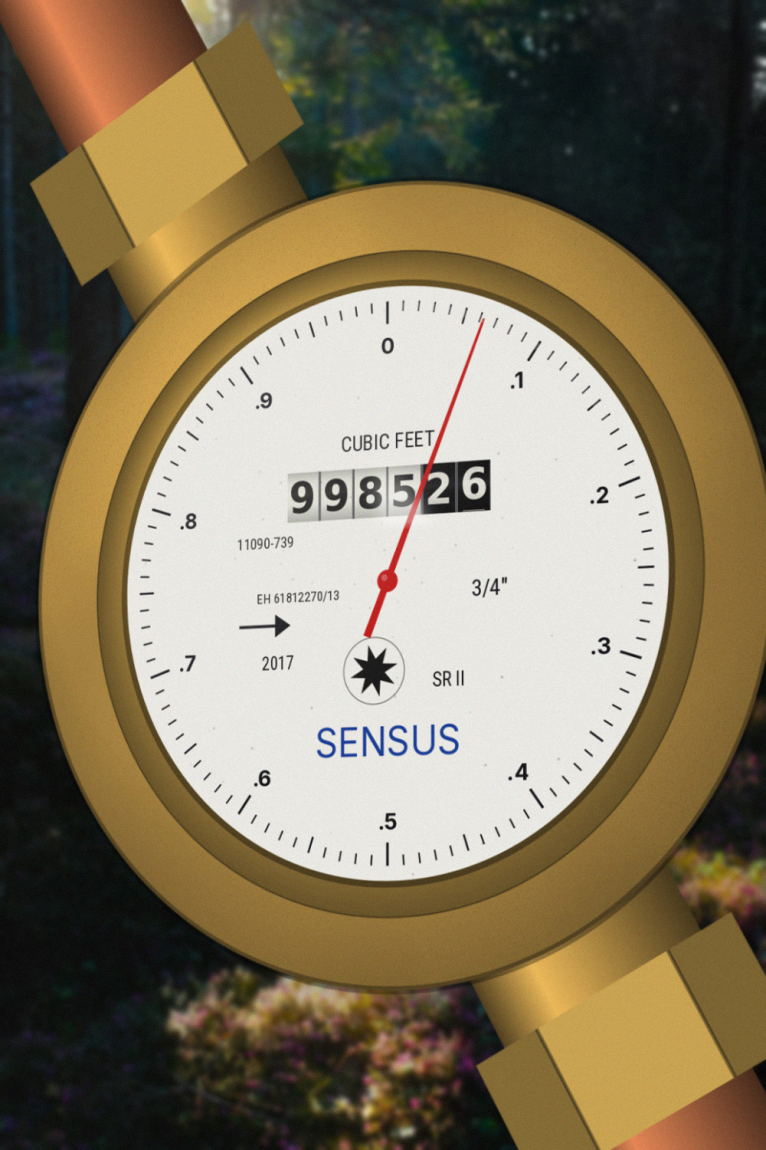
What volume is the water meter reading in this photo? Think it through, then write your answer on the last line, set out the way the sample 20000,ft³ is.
998526.06,ft³
